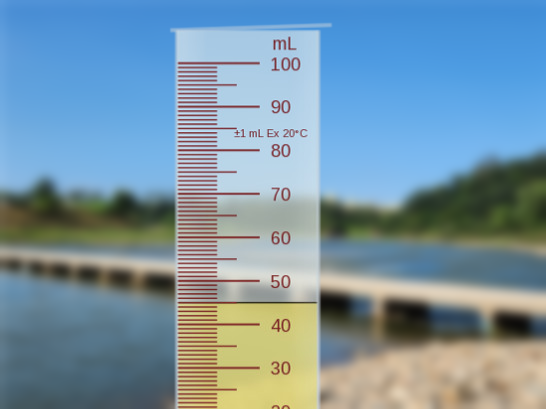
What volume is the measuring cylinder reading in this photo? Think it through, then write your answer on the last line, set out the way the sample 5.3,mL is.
45,mL
